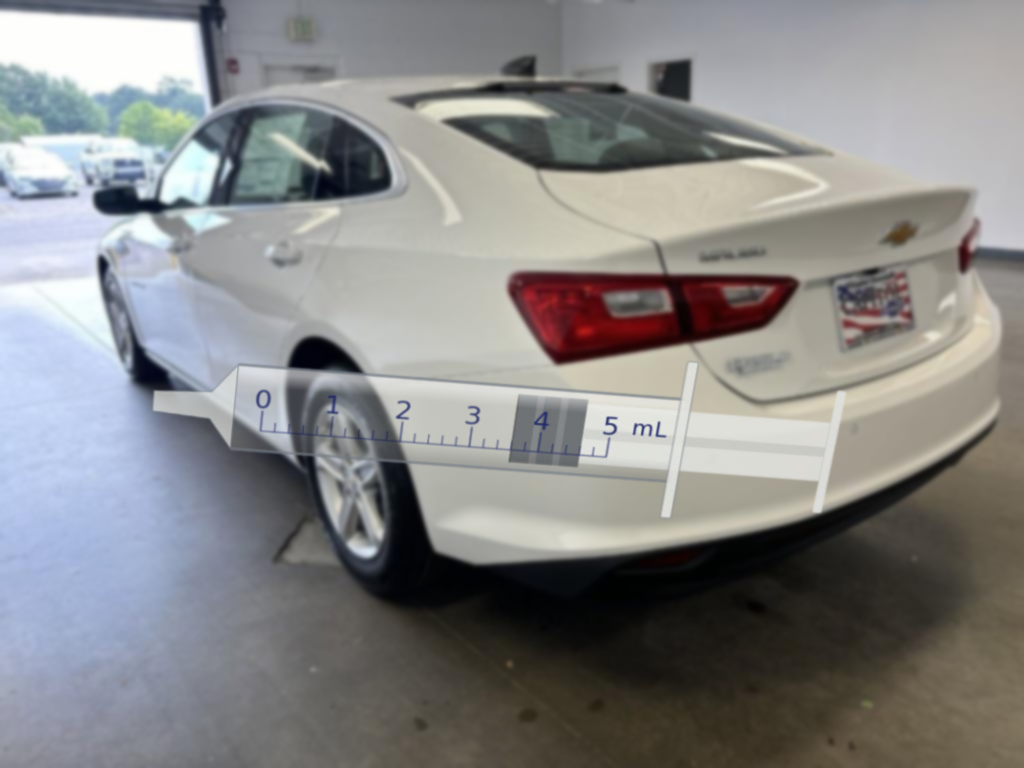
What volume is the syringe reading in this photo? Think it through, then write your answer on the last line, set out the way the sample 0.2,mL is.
3.6,mL
